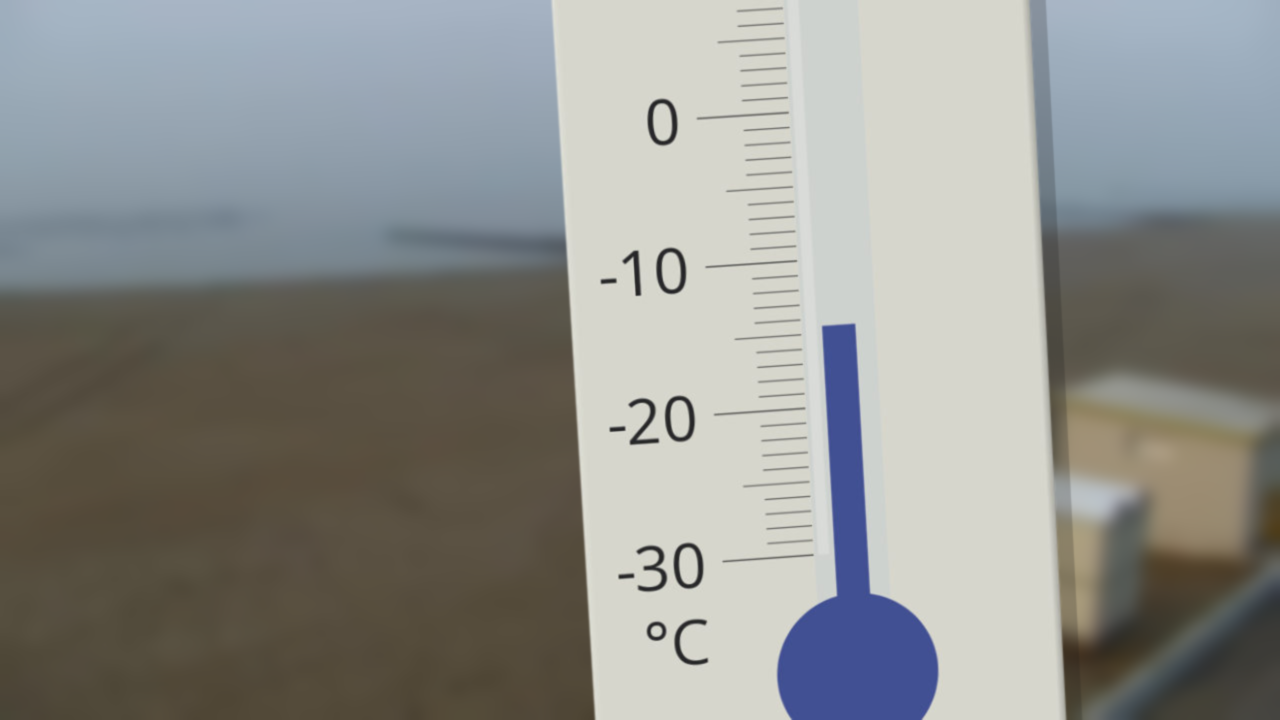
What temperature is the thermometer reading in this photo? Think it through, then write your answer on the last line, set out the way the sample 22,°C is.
-14.5,°C
